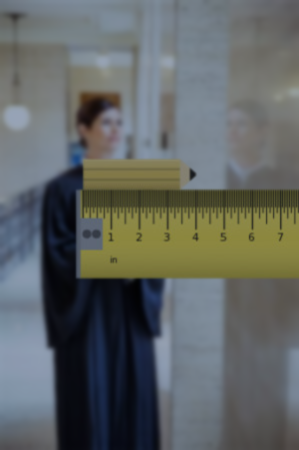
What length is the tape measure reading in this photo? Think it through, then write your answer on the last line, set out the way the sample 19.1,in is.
4,in
